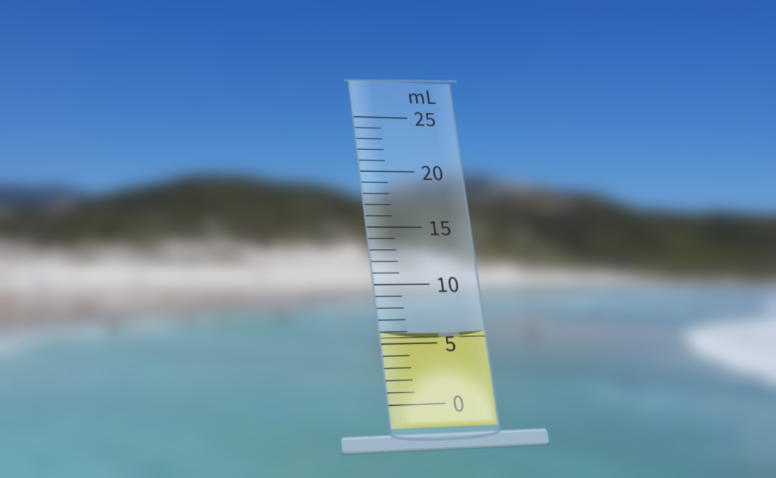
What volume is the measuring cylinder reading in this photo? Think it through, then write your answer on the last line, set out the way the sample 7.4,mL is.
5.5,mL
